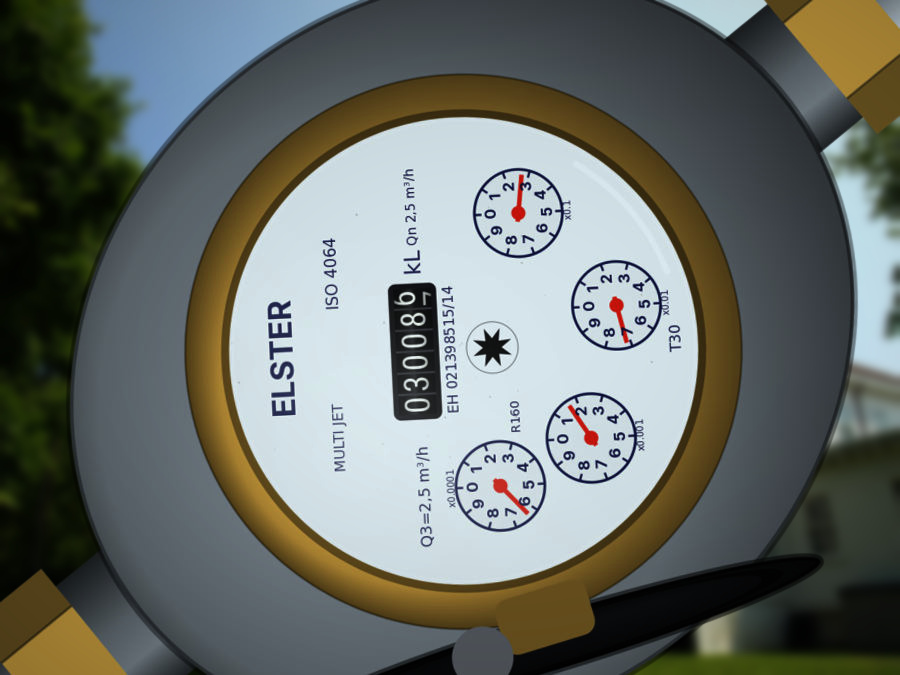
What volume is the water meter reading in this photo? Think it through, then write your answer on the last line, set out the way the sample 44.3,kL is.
30086.2716,kL
